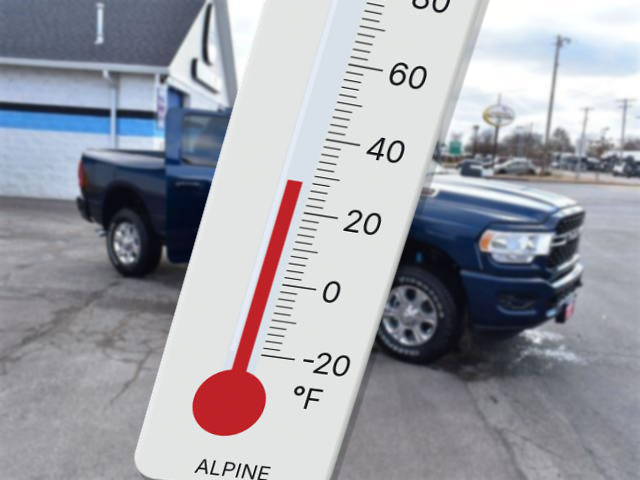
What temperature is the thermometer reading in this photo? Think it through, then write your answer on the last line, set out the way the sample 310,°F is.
28,°F
